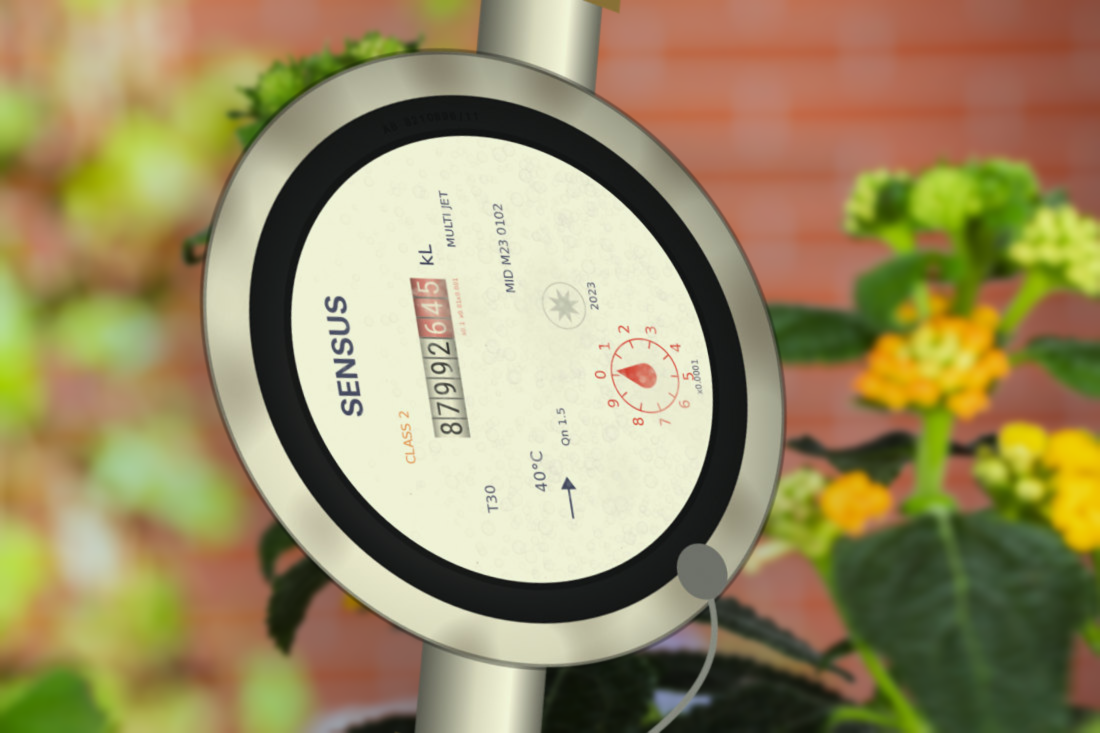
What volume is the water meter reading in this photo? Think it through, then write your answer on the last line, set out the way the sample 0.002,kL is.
87992.6450,kL
